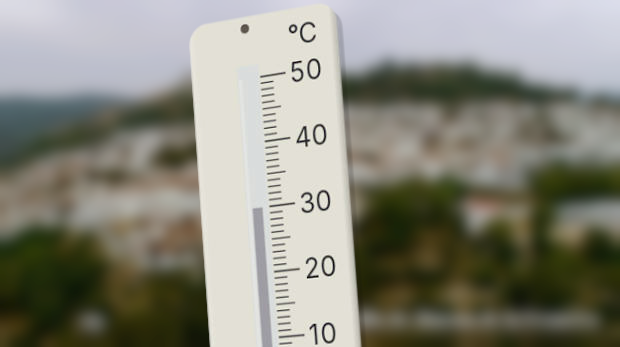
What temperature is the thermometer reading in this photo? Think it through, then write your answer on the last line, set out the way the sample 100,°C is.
30,°C
